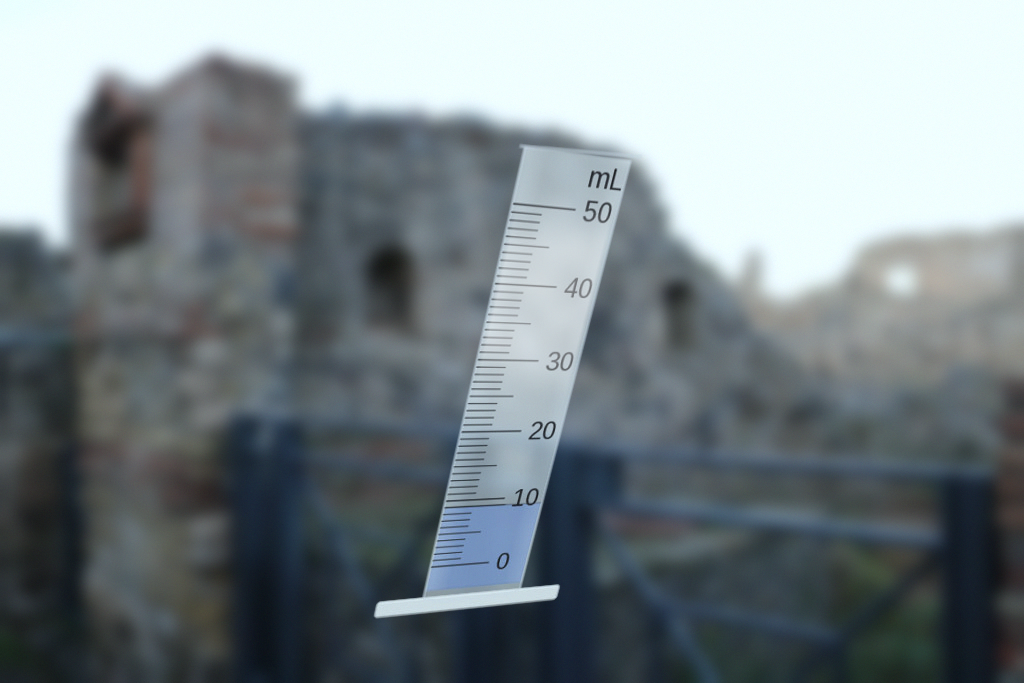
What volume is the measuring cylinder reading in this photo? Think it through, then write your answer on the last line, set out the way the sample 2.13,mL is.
9,mL
